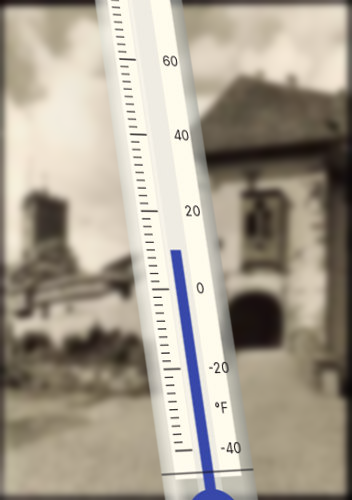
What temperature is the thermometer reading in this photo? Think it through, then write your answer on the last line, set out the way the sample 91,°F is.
10,°F
